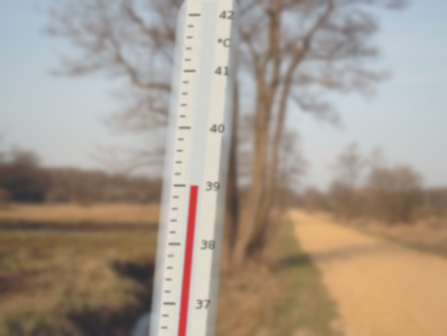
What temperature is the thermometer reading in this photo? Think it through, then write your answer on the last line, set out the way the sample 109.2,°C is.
39,°C
